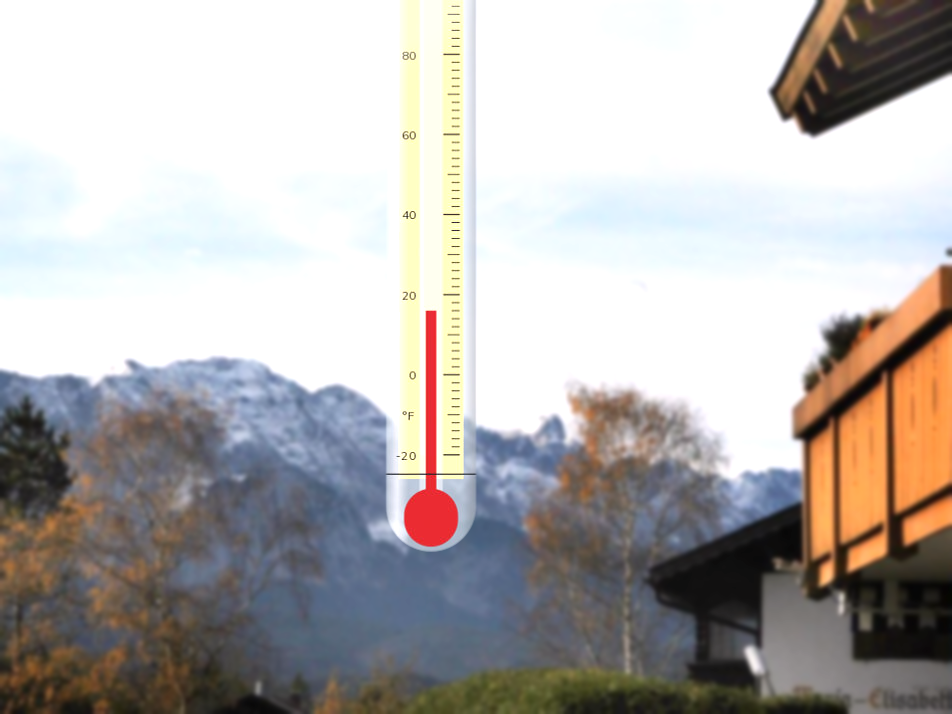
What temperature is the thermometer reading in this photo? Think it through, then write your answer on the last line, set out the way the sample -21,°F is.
16,°F
